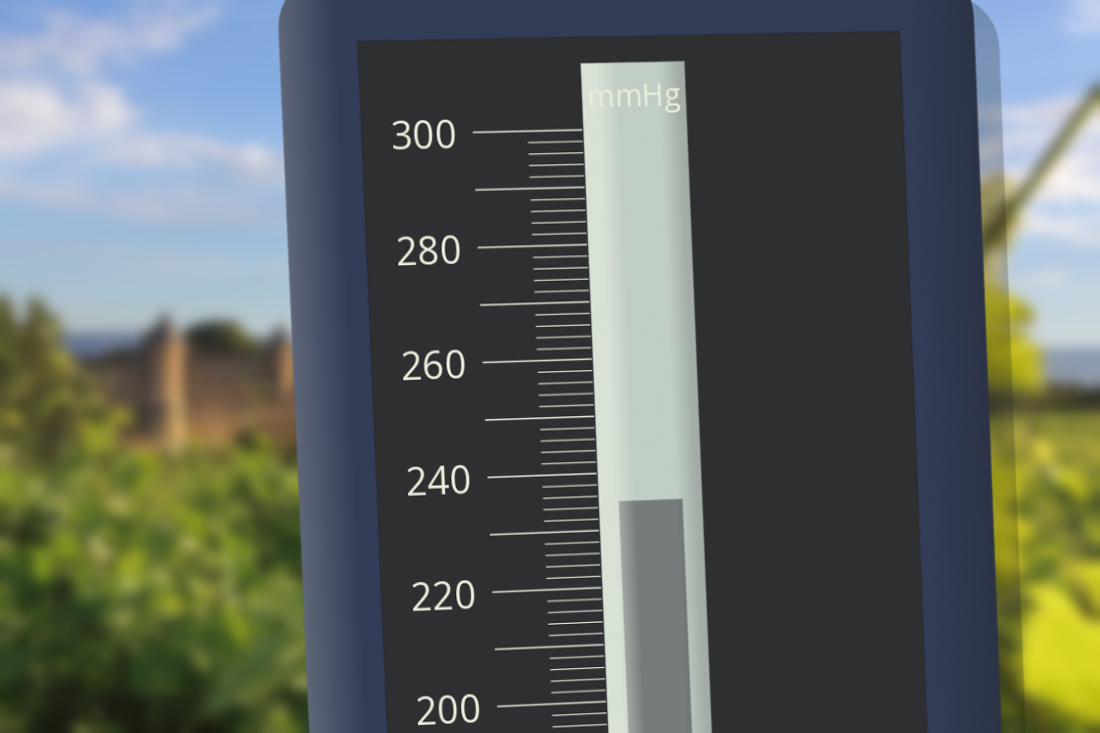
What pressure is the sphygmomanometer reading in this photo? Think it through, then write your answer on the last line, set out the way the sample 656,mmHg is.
235,mmHg
